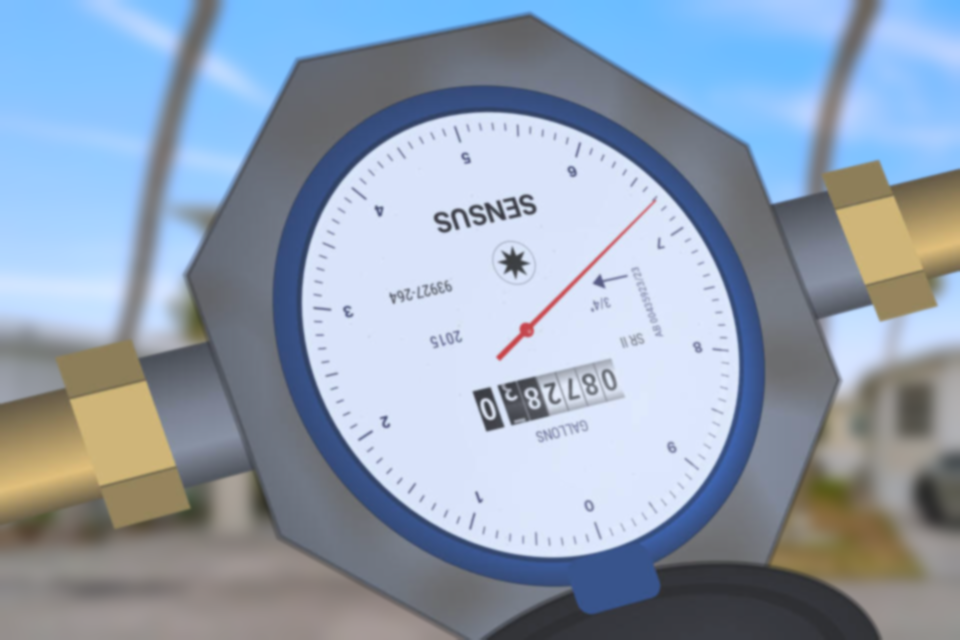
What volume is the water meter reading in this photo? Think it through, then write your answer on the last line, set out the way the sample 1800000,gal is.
872826.7,gal
